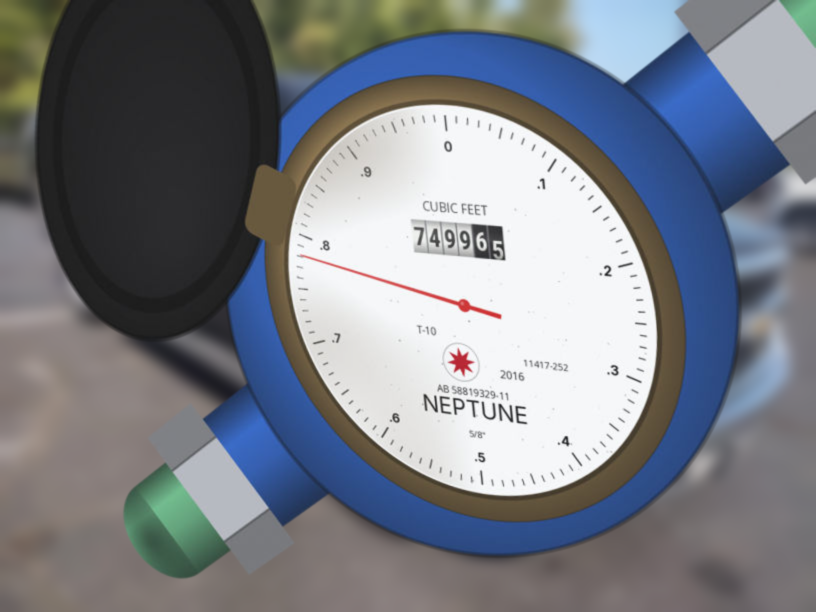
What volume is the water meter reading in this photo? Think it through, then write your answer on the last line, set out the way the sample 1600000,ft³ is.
749964.78,ft³
